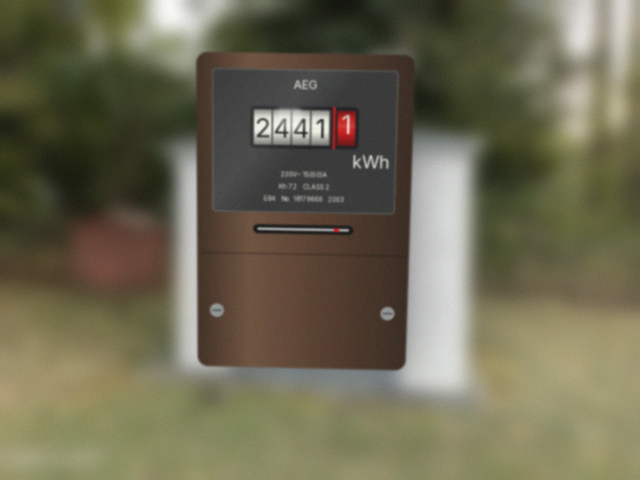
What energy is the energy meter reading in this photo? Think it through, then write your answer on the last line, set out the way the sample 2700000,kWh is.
2441.1,kWh
